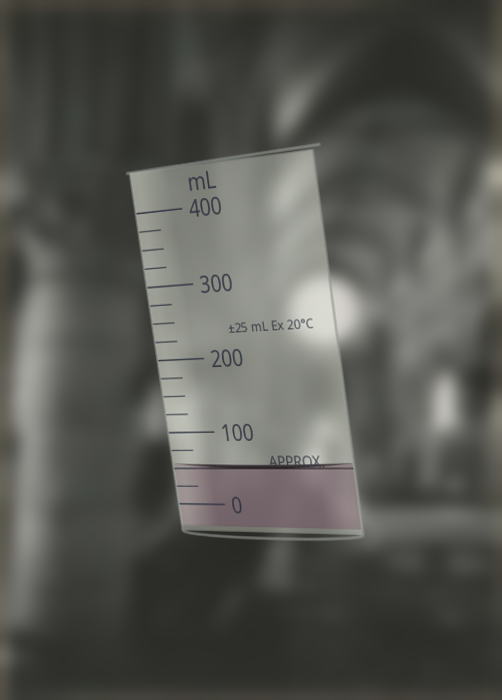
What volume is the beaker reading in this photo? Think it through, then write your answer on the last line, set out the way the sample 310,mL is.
50,mL
